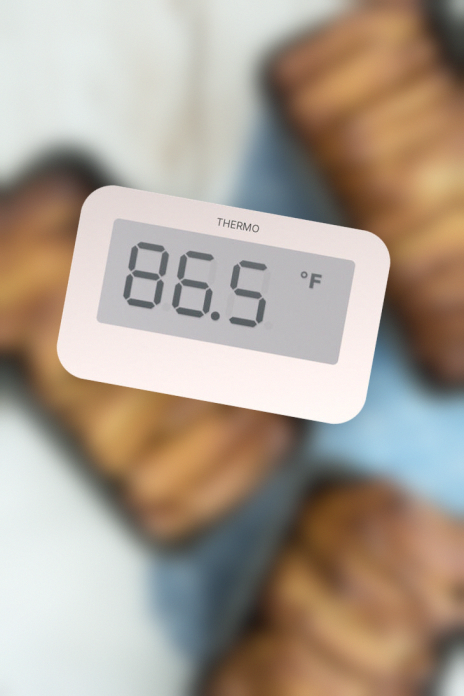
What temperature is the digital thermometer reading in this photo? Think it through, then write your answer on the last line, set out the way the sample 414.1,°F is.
86.5,°F
